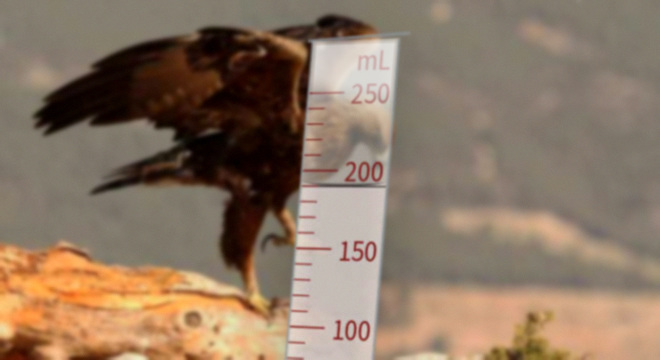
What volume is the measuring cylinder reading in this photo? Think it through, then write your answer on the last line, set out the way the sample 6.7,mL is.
190,mL
